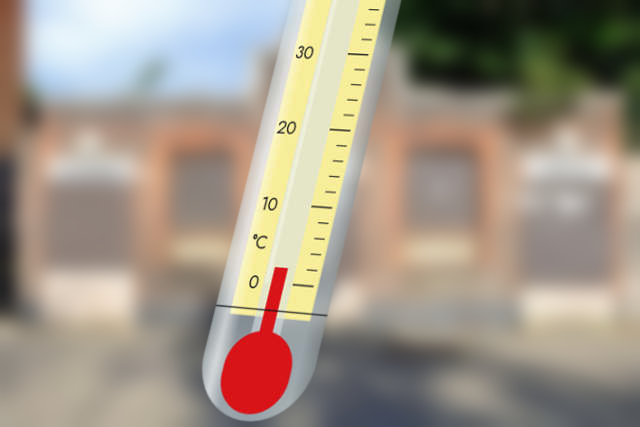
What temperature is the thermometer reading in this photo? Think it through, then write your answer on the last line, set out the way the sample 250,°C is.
2,°C
